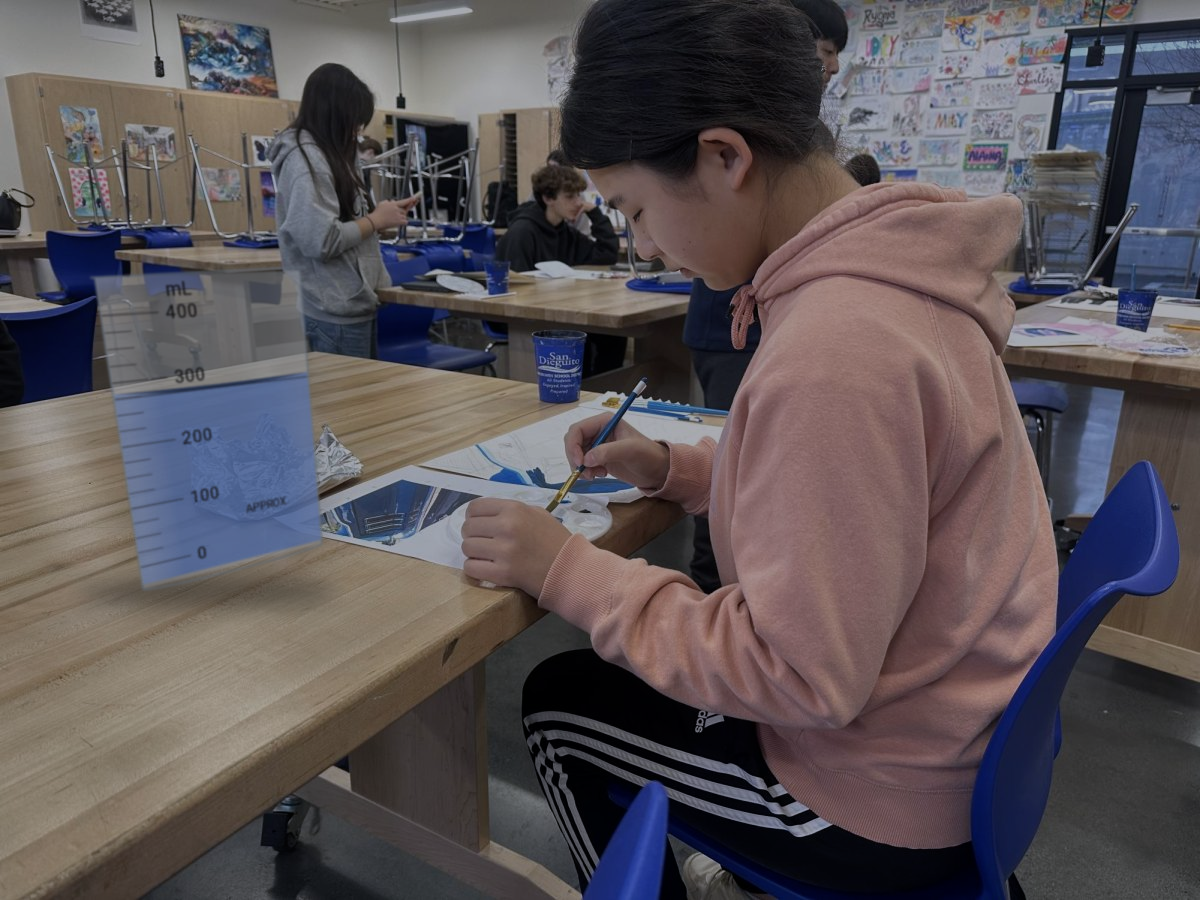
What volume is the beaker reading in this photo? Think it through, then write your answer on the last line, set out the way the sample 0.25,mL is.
275,mL
